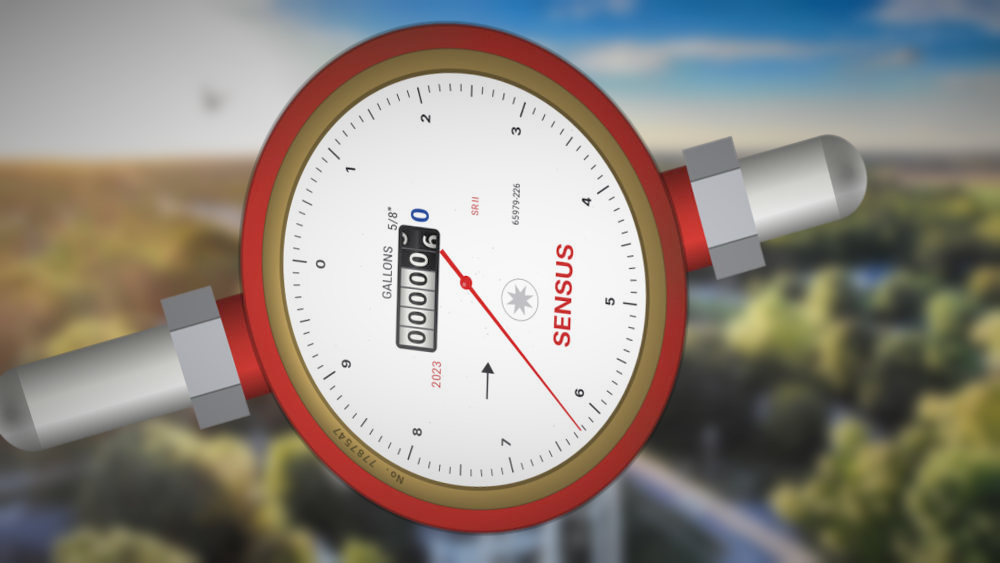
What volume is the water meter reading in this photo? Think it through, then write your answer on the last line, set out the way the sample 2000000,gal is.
56.2,gal
